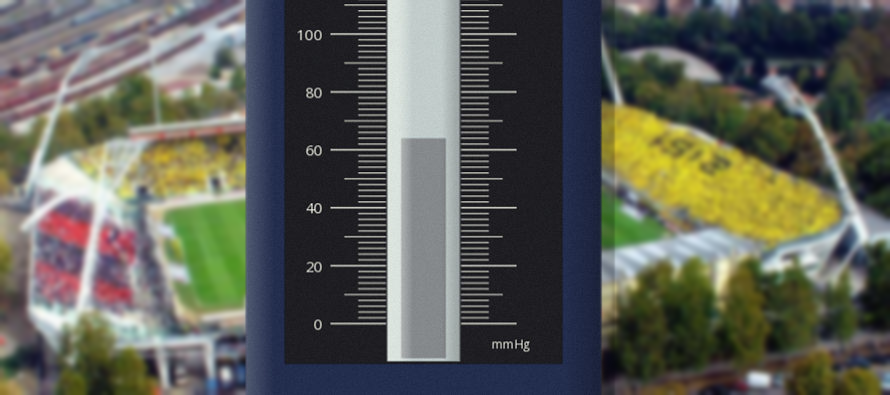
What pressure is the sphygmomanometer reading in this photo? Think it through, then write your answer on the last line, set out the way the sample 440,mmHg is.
64,mmHg
